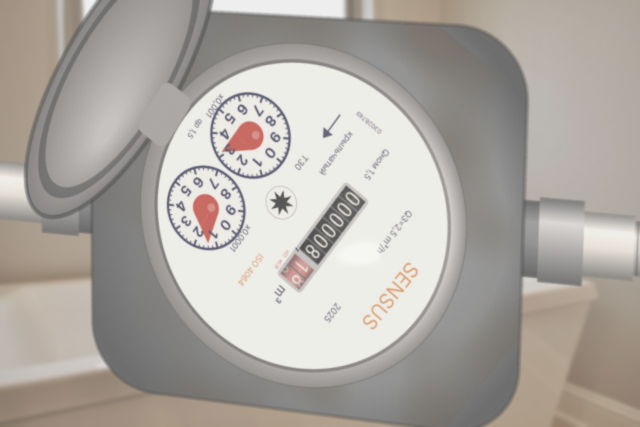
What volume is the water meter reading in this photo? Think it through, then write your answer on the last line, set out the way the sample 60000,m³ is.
8.1831,m³
